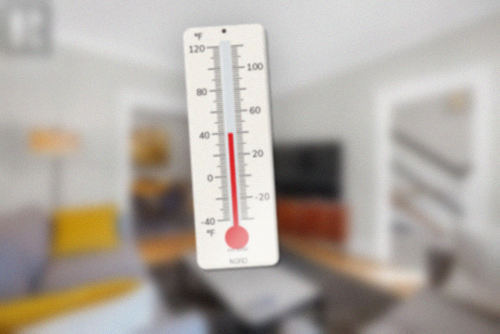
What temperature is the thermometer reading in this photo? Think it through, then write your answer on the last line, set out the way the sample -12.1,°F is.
40,°F
